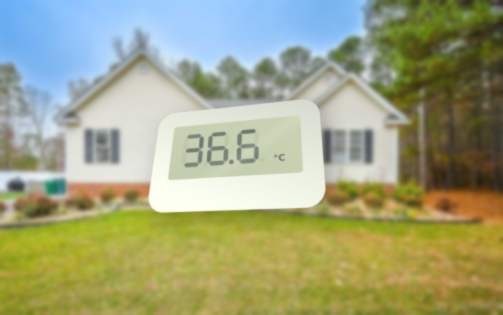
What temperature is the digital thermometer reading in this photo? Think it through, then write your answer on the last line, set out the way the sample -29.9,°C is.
36.6,°C
